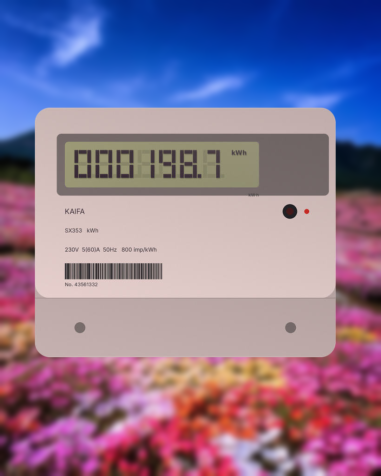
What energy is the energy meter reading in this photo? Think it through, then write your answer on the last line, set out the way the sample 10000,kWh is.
198.7,kWh
